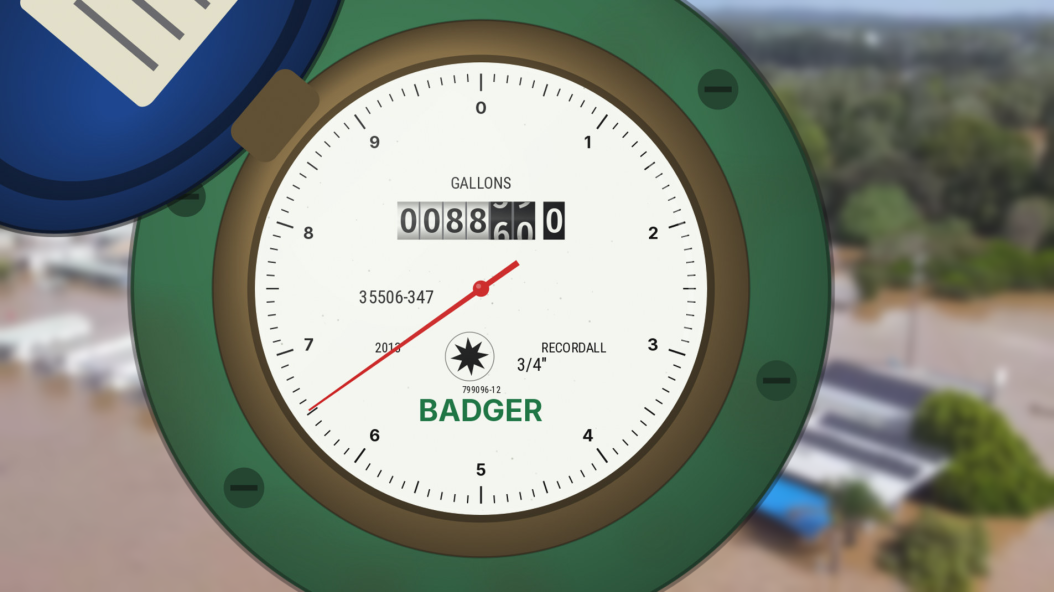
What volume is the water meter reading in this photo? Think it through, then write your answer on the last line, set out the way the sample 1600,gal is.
88596.5,gal
